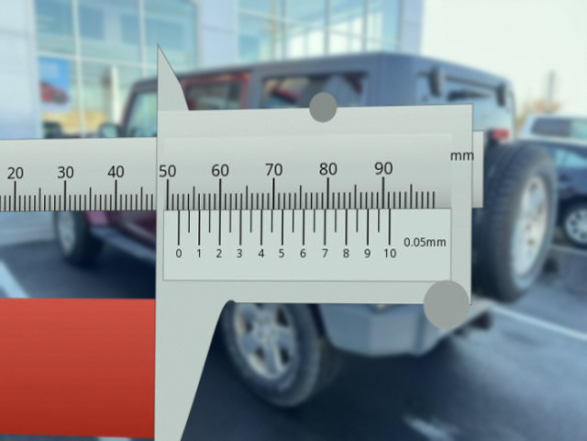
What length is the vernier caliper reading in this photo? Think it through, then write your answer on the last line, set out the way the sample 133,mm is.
52.2,mm
